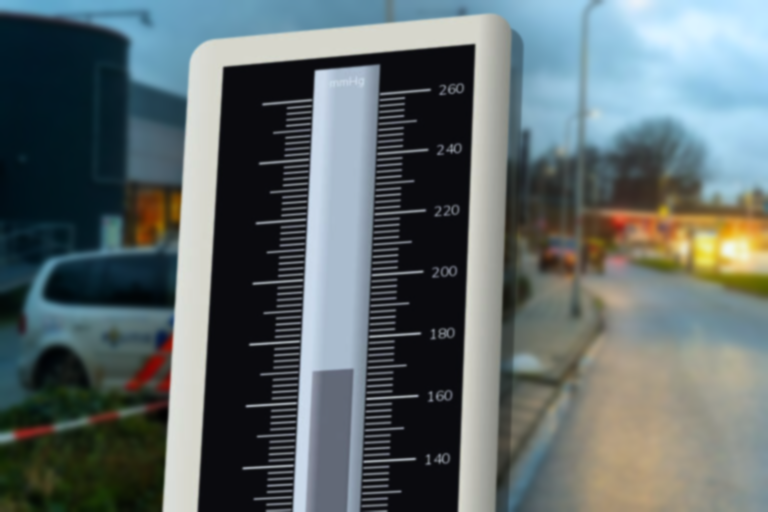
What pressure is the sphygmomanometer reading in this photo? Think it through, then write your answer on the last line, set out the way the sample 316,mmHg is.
170,mmHg
